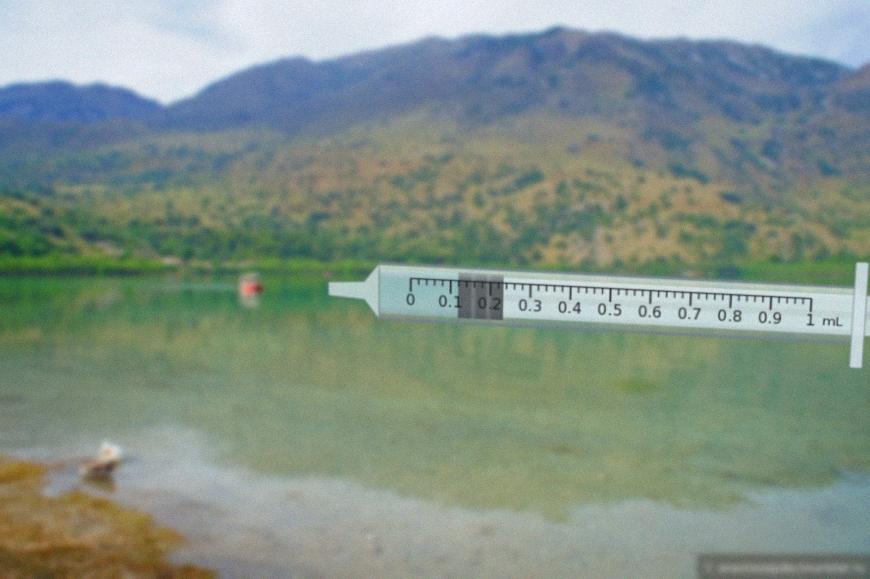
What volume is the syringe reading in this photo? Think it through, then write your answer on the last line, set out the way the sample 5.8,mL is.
0.12,mL
